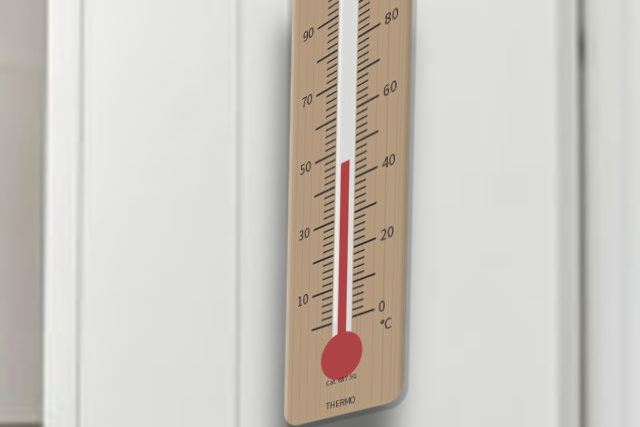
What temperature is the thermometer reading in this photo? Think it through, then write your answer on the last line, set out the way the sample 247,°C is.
46,°C
